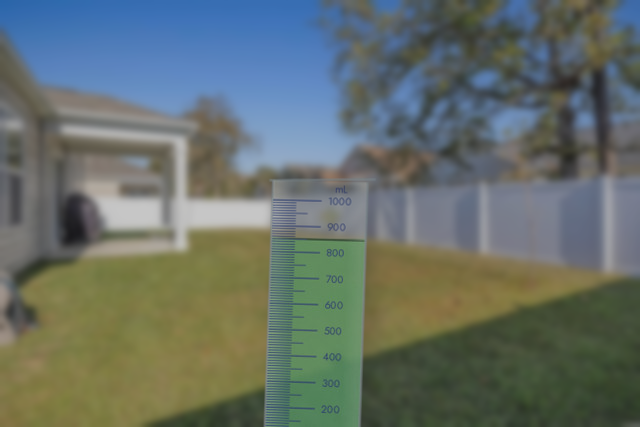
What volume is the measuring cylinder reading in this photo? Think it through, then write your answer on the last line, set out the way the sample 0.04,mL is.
850,mL
